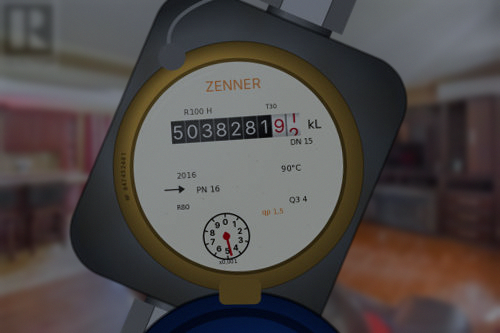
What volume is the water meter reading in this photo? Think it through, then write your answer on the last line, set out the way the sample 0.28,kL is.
5038281.914,kL
